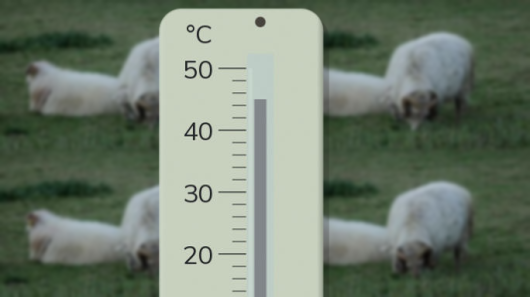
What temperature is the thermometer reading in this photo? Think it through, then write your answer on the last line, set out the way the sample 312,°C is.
45,°C
